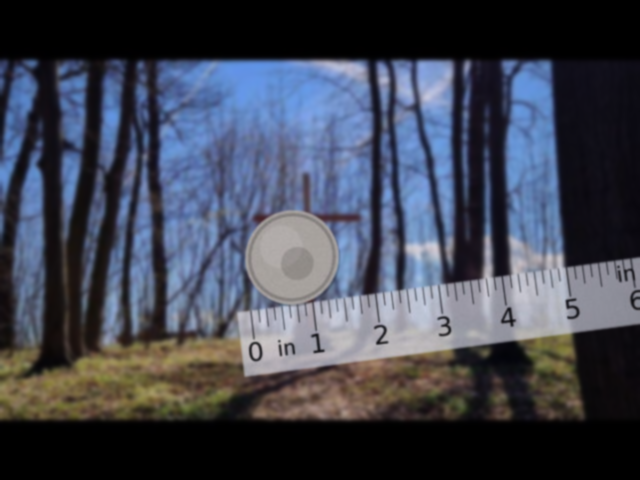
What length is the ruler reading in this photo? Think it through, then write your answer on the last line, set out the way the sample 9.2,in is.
1.5,in
